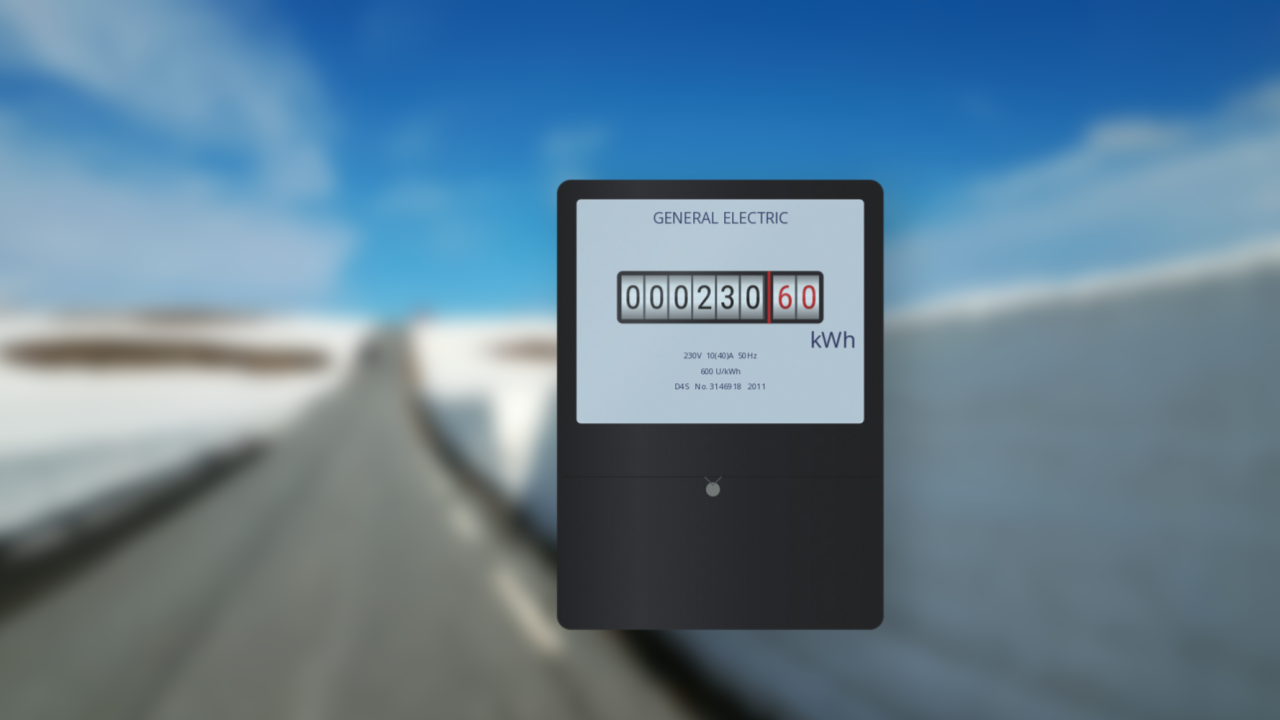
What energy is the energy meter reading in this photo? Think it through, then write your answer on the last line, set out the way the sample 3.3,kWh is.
230.60,kWh
